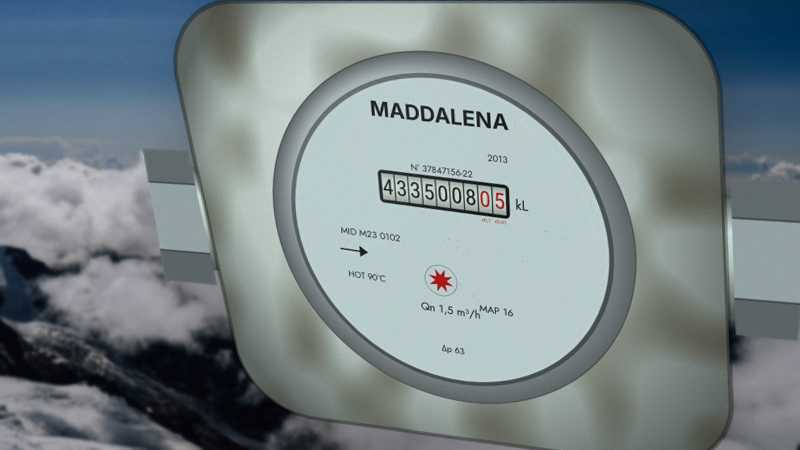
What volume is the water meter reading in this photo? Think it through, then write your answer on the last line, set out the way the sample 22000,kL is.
4335008.05,kL
